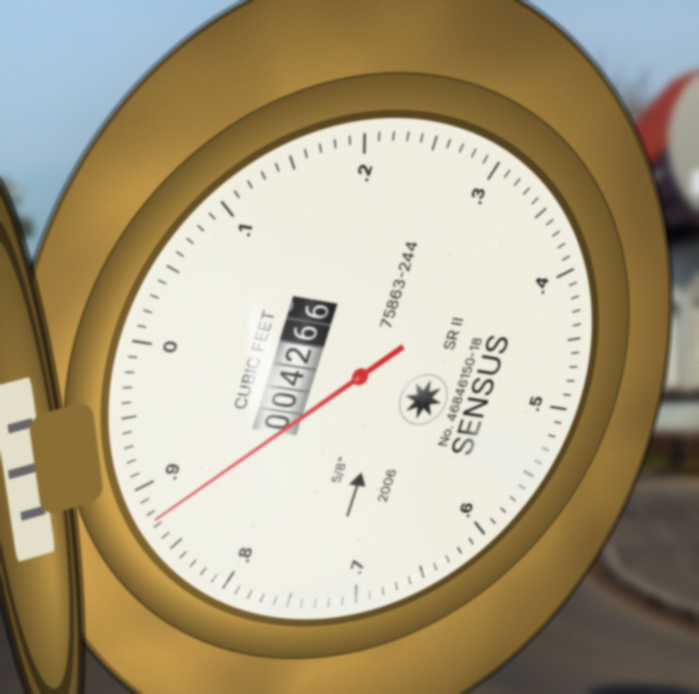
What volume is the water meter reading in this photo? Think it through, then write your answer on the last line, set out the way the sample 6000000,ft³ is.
4265.87,ft³
